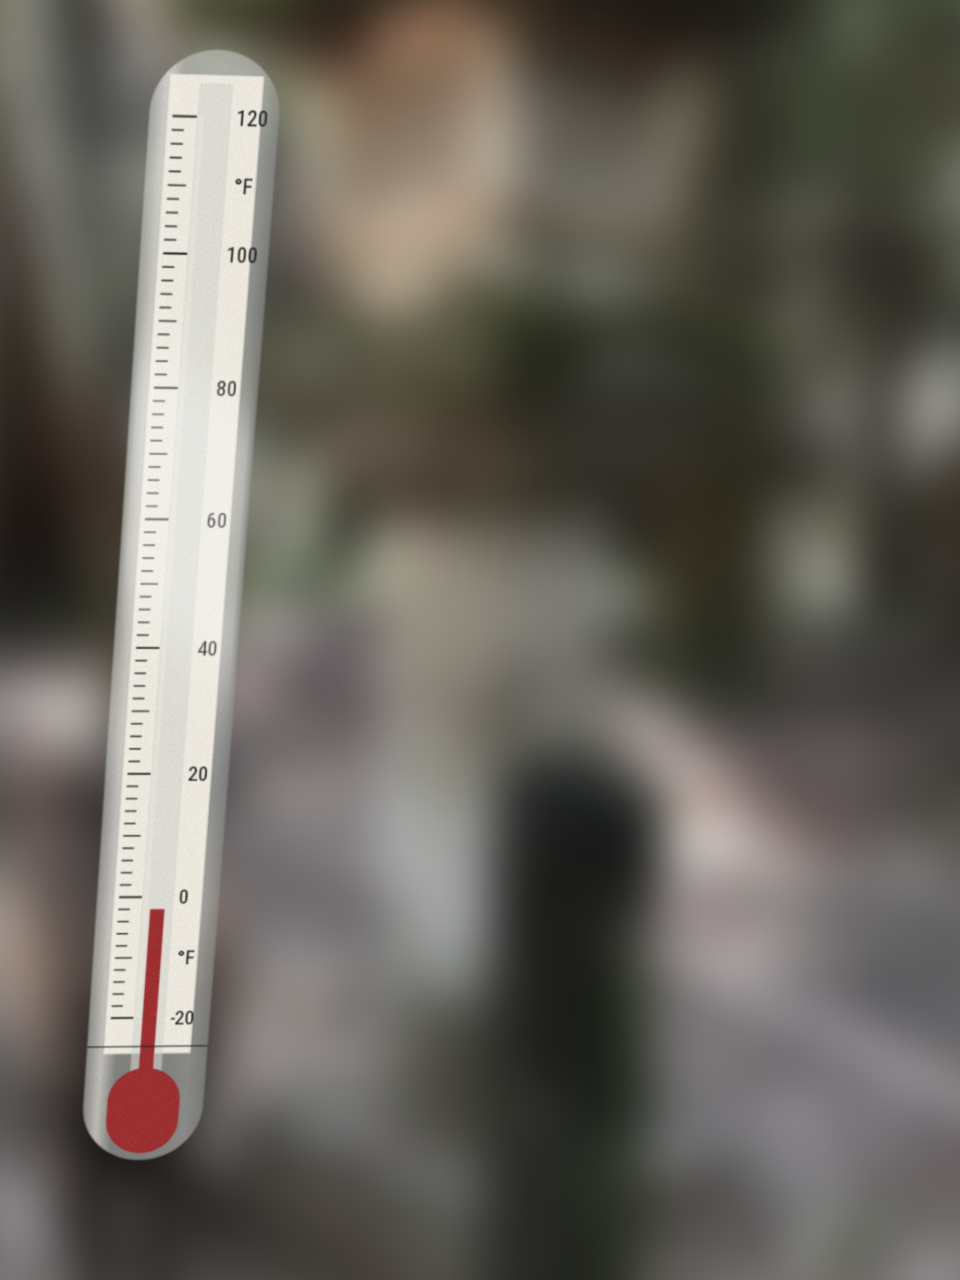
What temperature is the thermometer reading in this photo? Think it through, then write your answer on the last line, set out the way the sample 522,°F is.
-2,°F
